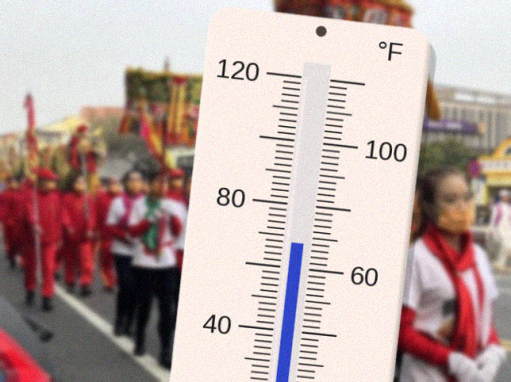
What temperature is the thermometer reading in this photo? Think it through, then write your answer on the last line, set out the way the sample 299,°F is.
68,°F
